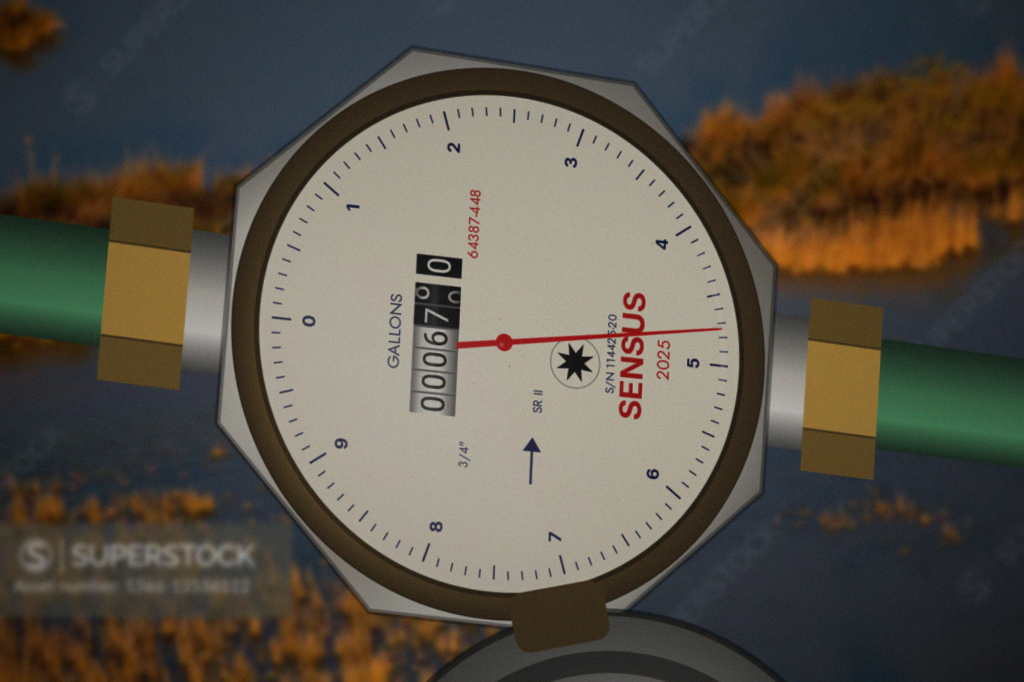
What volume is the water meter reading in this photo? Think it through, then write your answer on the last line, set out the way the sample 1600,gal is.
6784.7,gal
